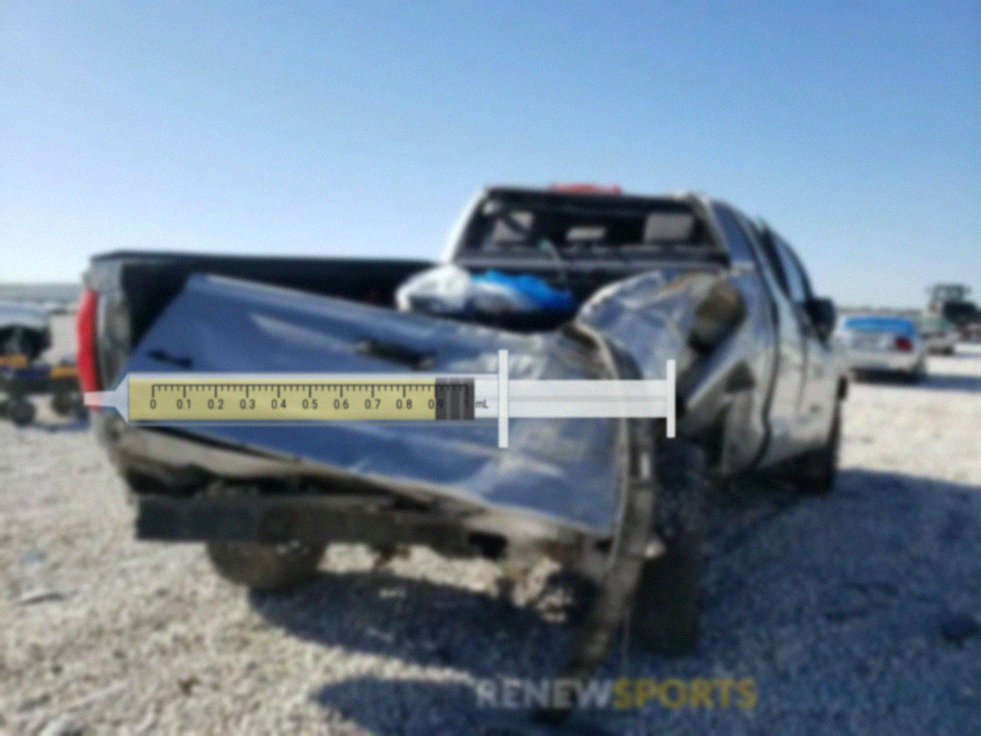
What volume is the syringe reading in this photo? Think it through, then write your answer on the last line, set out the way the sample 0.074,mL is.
0.9,mL
